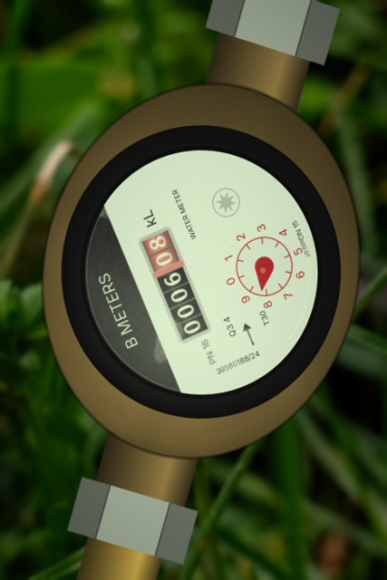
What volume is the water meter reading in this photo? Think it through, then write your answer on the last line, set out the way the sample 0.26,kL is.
6.088,kL
